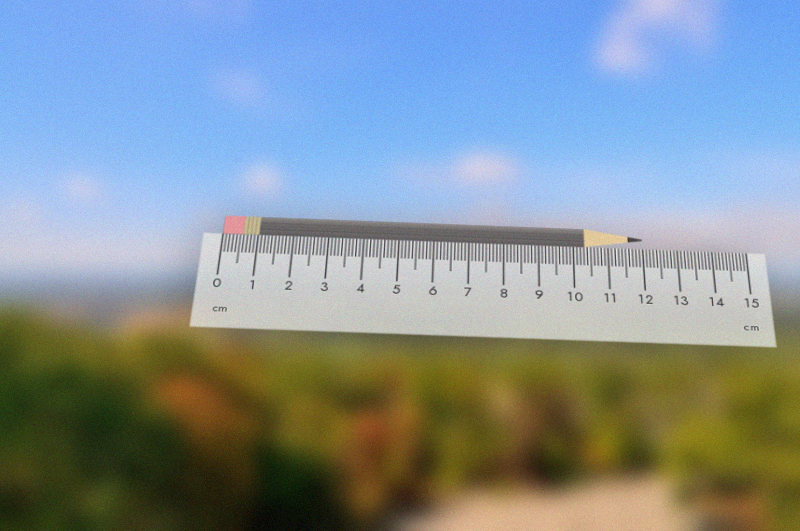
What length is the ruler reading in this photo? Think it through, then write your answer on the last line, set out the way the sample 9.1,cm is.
12,cm
